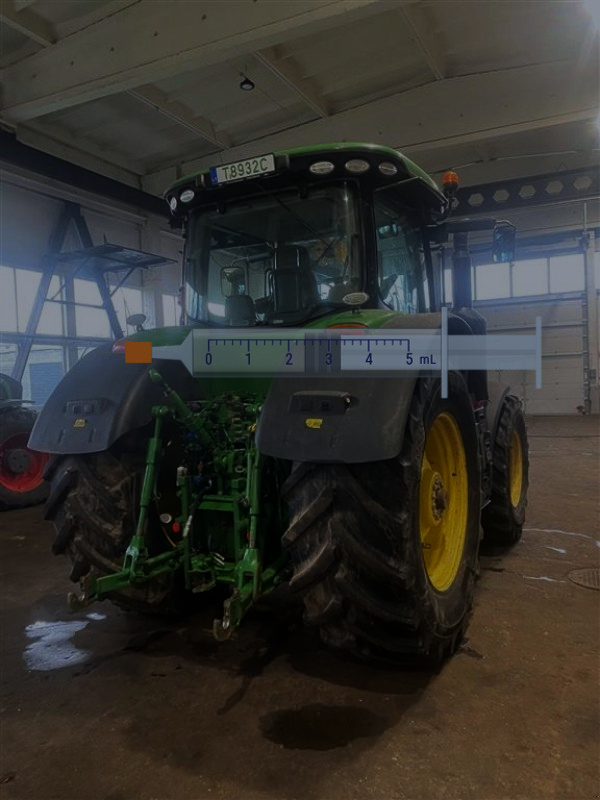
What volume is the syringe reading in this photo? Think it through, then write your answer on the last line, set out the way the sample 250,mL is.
2.4,mL
